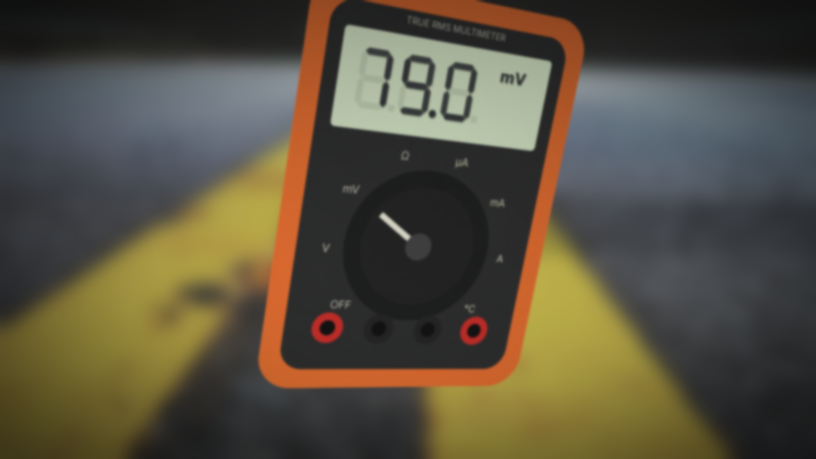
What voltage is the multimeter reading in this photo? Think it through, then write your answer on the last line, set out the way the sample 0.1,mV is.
79.0,mV
